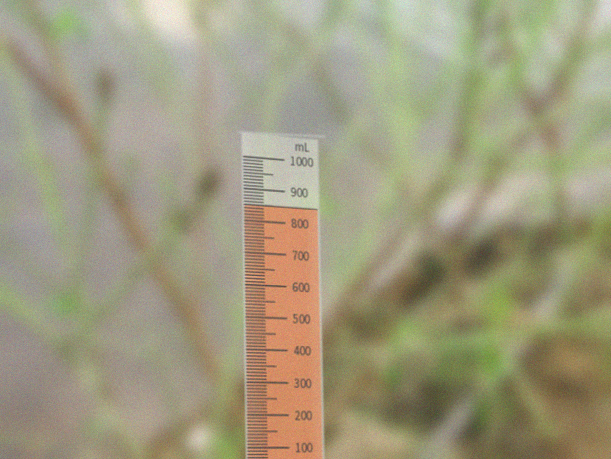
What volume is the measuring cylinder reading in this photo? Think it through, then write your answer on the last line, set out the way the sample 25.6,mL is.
850,mL
